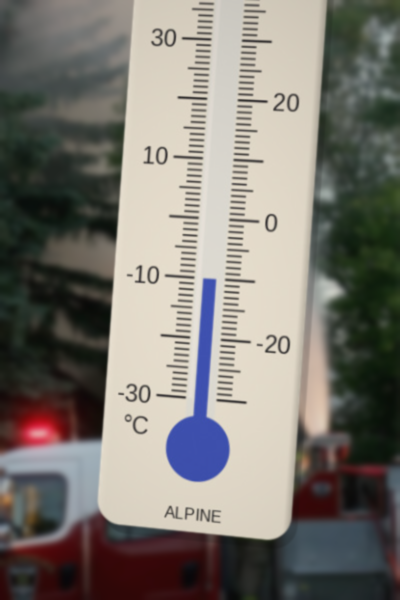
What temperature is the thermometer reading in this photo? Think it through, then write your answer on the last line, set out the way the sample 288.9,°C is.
-10,°C
